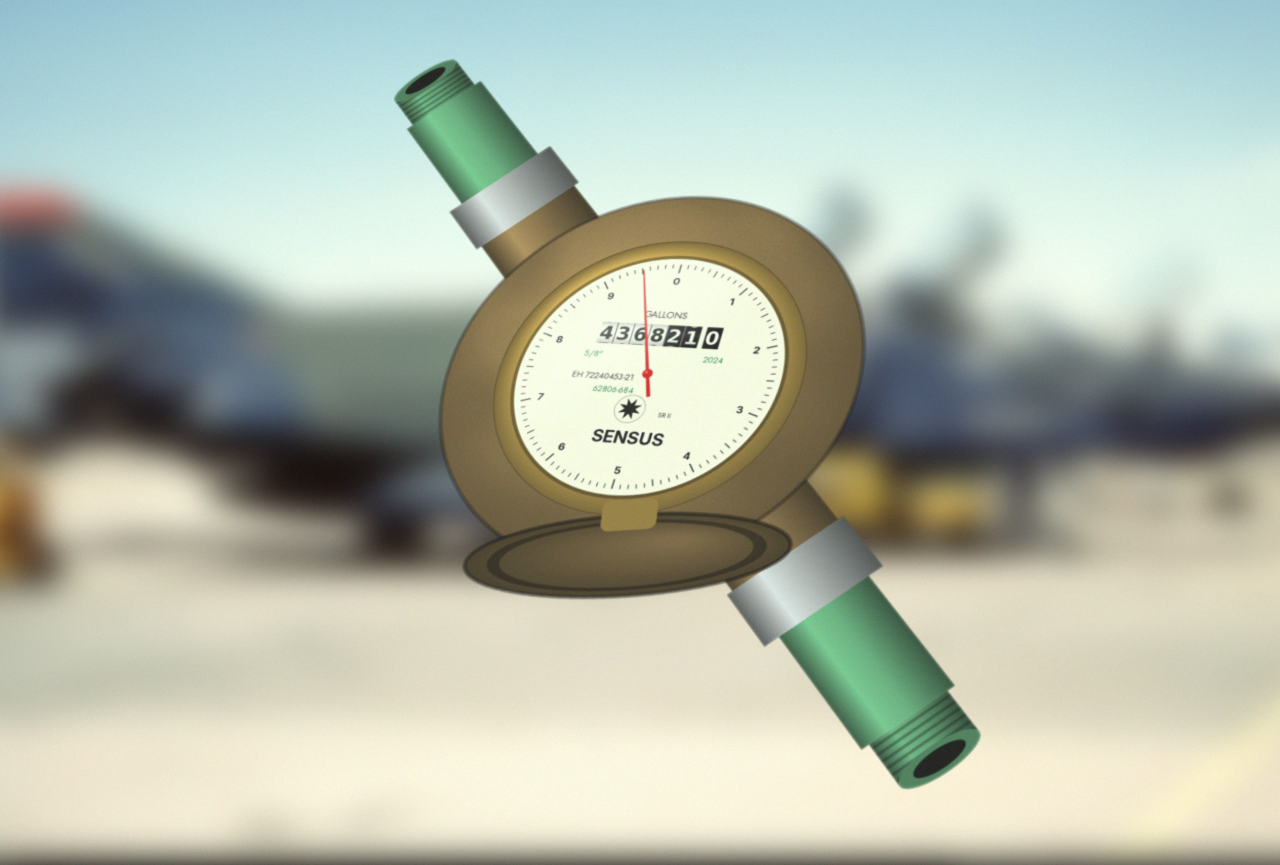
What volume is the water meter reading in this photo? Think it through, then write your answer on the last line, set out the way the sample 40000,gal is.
4368209.5,gal
